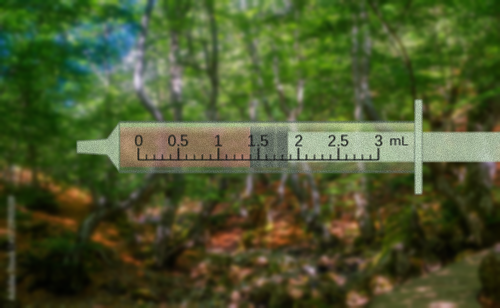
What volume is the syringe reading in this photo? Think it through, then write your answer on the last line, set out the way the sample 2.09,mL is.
1.4,mL
